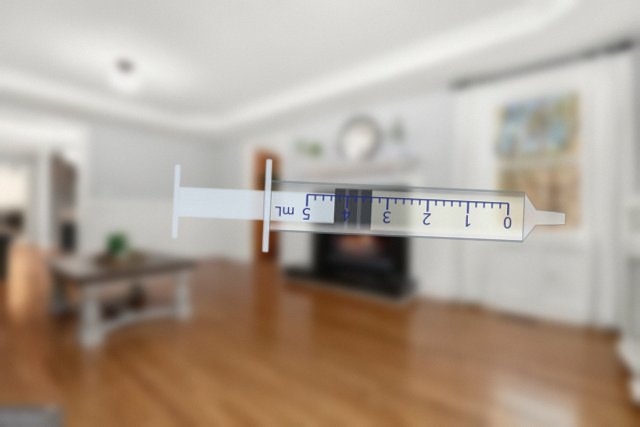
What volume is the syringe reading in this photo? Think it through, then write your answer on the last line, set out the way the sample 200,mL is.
3.4,mL
